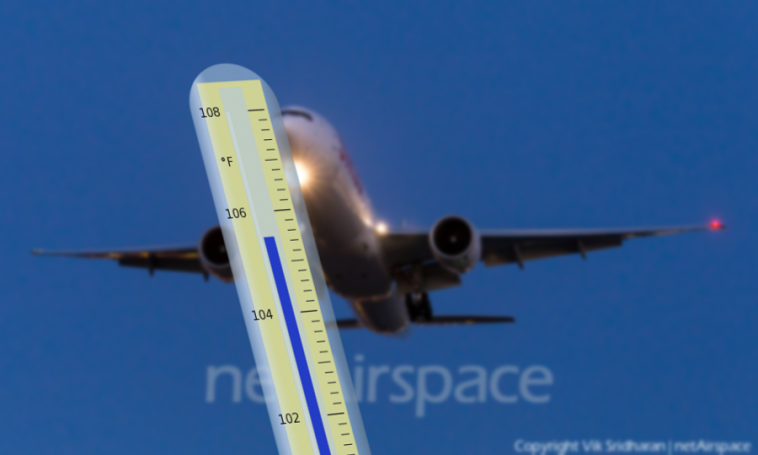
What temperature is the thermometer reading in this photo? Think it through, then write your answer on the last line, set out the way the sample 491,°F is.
105.5,°F
